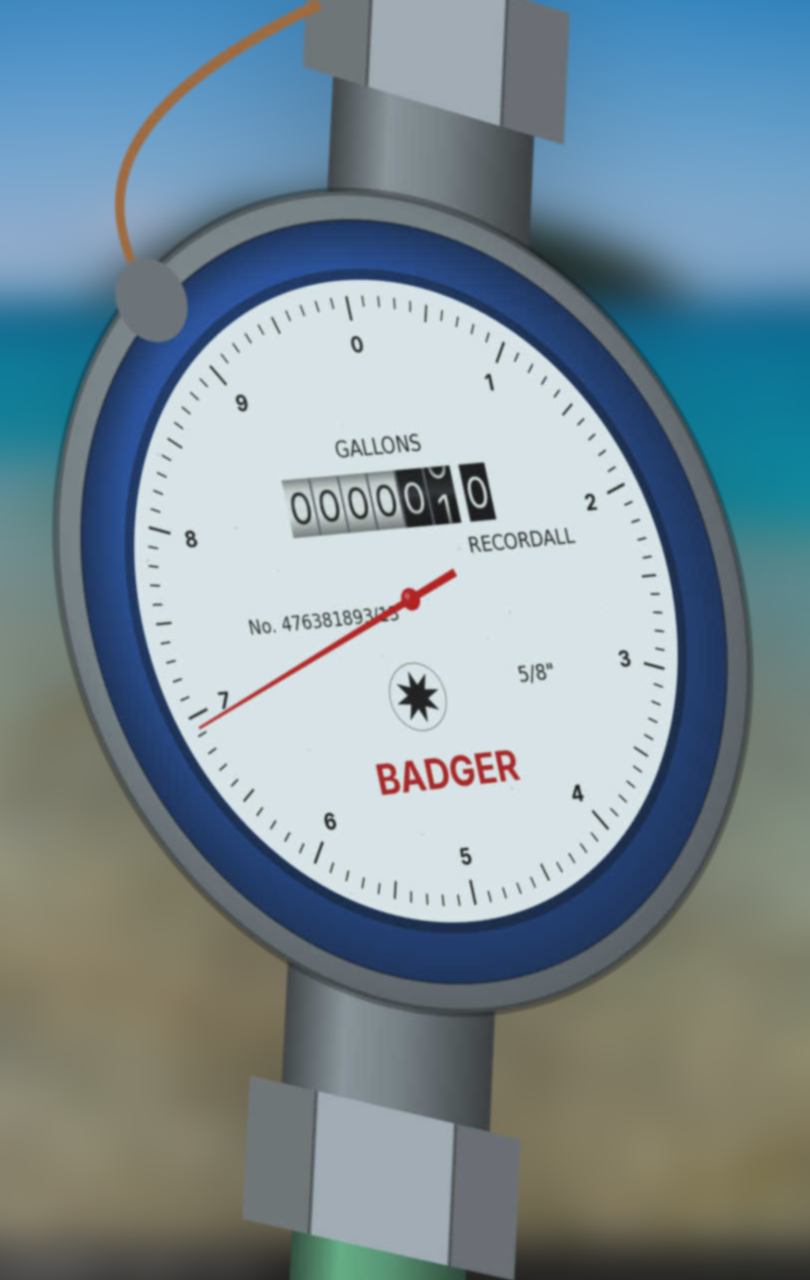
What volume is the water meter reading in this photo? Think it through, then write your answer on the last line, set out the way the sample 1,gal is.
6.9,gal
